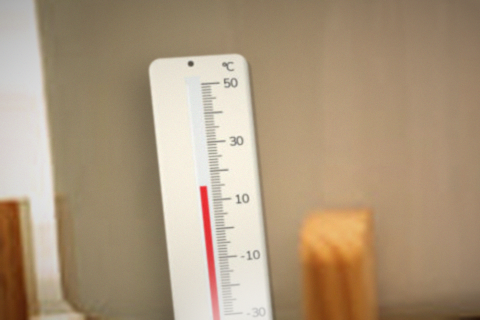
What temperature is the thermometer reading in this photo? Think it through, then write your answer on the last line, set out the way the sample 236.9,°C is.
15,°C
